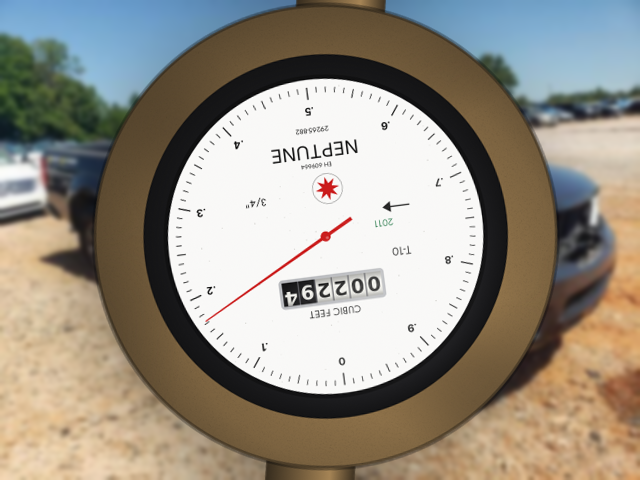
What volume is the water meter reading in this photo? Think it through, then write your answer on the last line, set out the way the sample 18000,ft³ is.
2294.17,ft³
